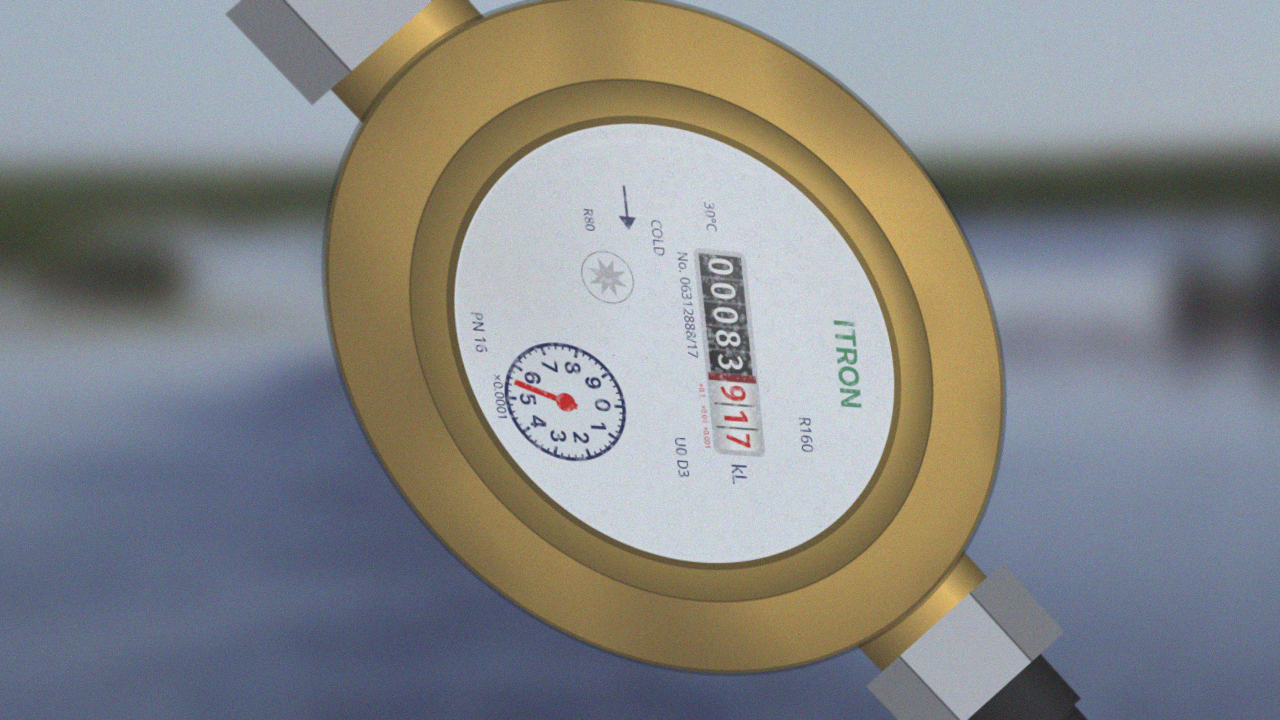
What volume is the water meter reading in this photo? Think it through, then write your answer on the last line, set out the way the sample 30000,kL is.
83.9175,kL
